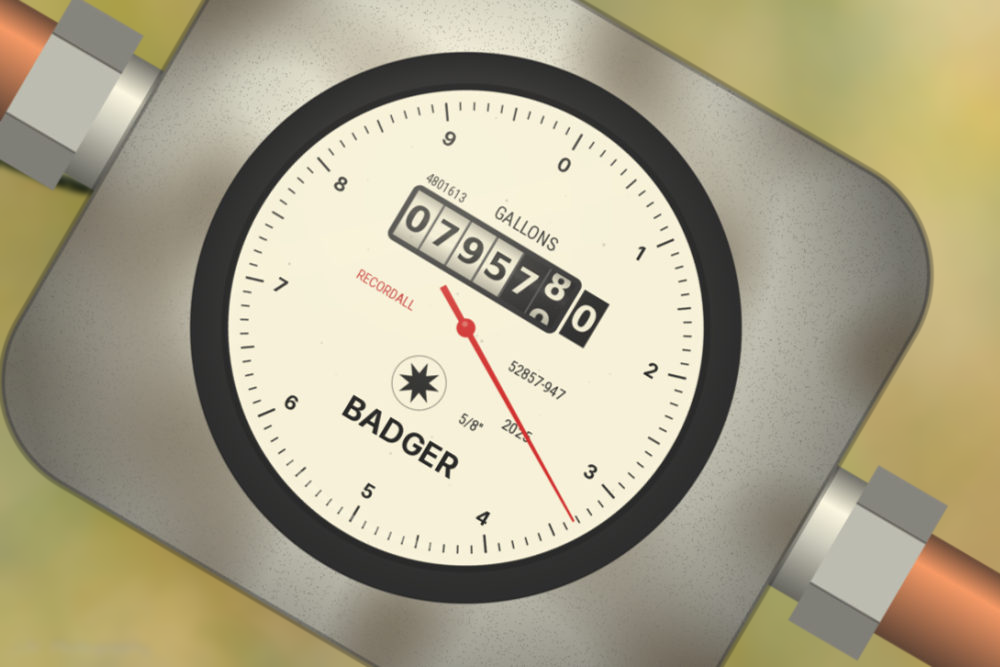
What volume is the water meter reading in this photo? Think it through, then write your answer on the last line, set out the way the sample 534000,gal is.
795783.3,gal
